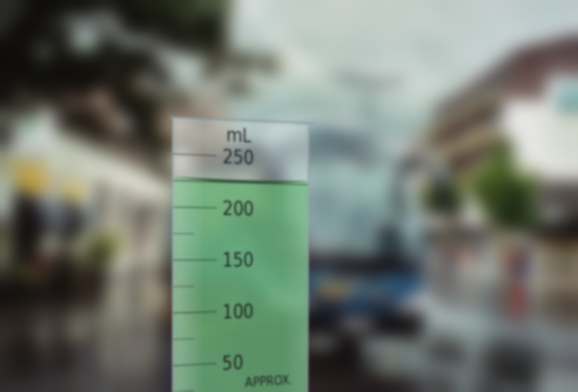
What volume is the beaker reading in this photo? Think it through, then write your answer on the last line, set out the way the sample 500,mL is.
225,mL
